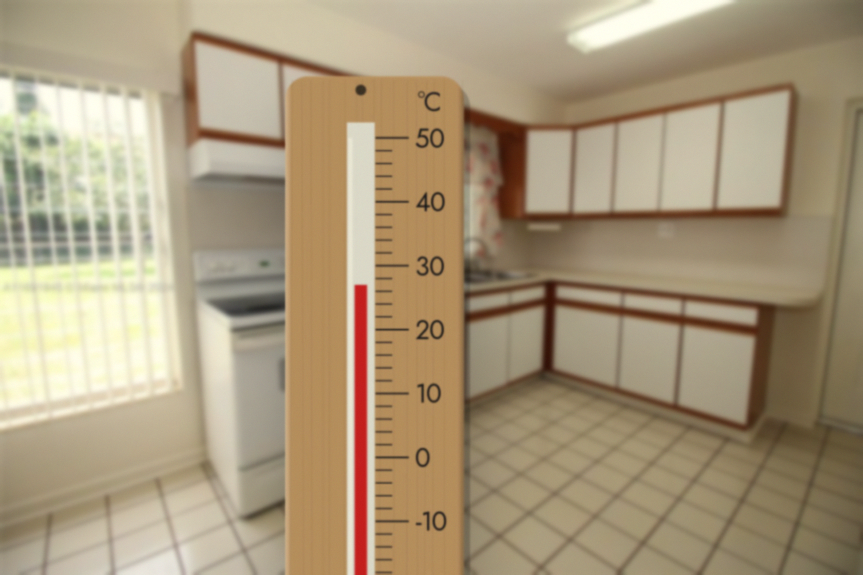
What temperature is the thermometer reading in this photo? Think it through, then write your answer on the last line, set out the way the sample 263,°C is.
27,°C
